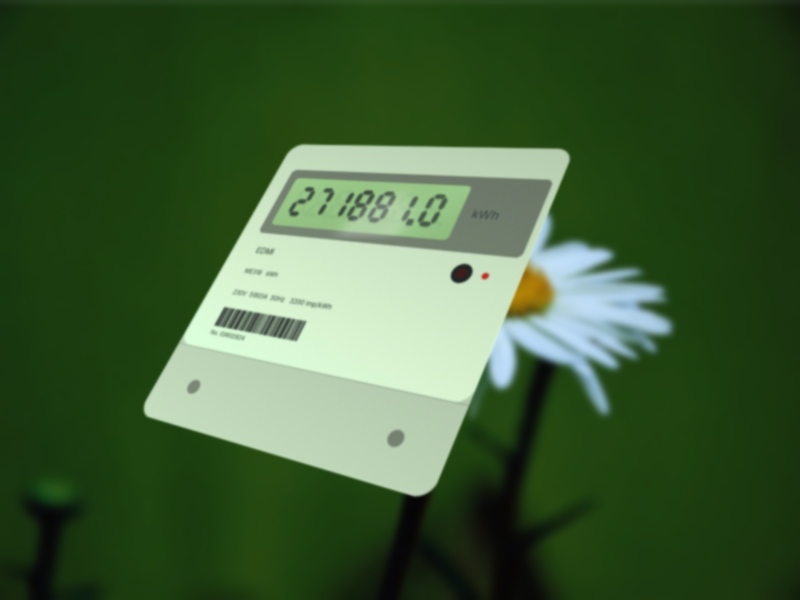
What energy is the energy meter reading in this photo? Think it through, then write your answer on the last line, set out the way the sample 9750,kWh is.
271881.0,kWh
